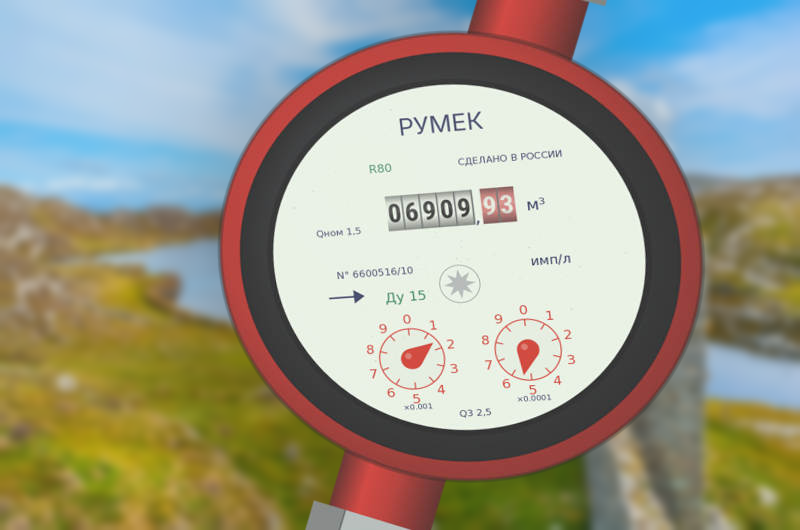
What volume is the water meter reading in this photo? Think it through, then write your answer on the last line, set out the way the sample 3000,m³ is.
6909.9315,m³
